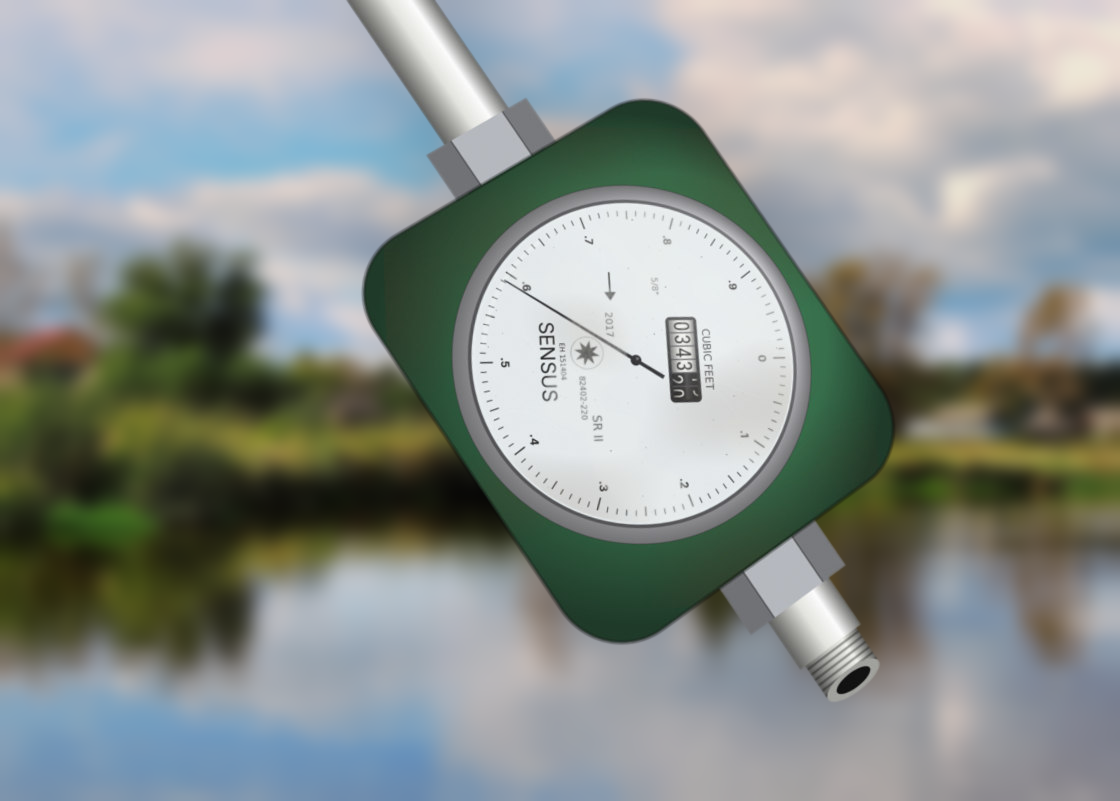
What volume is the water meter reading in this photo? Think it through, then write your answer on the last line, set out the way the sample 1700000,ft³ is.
34319.59,ft³
